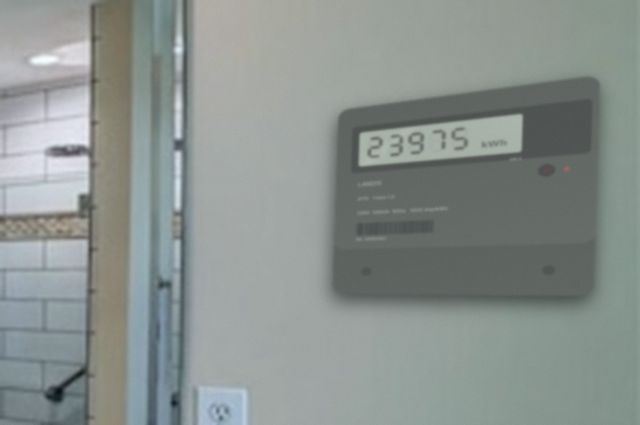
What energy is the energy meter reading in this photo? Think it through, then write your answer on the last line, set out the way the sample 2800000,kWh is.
23975,kWh
